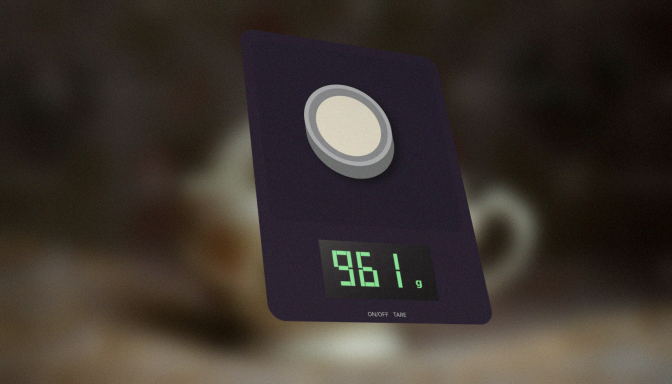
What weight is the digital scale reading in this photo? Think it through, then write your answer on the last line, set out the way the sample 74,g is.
961,g
